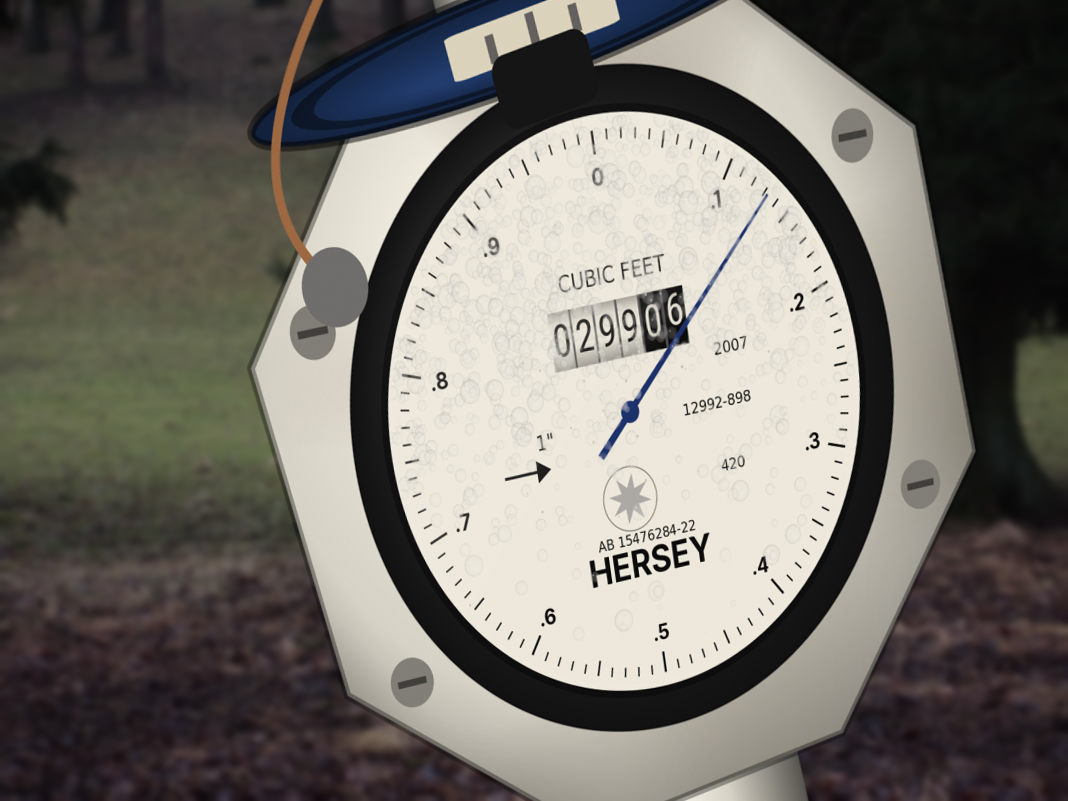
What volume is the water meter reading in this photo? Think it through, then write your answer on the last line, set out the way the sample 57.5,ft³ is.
29906.13,ft³
